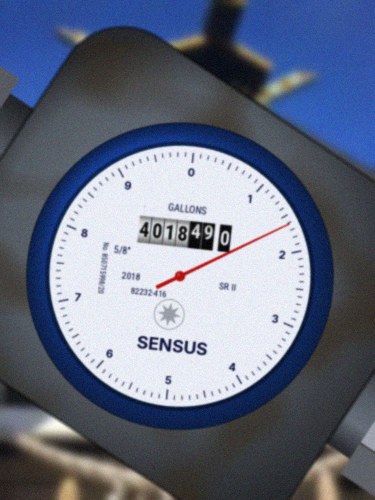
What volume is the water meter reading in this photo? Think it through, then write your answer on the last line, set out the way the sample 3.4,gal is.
4018491.6,gal
